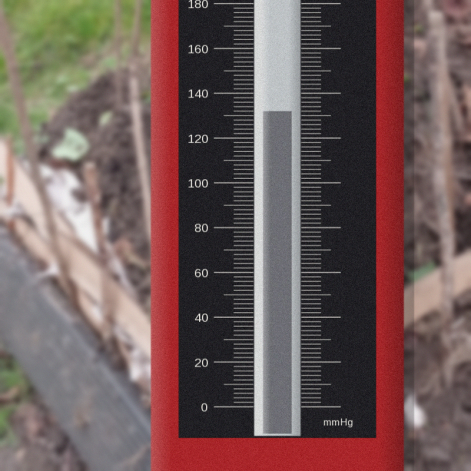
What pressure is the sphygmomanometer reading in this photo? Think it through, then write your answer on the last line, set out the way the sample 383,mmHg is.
132,mmHg
